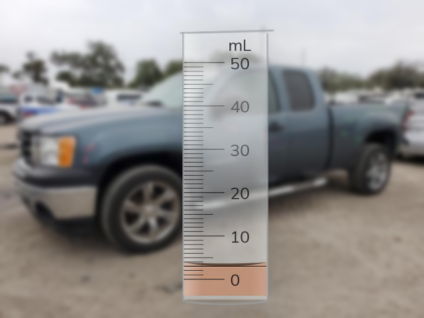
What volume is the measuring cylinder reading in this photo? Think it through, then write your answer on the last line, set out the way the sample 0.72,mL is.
3,mL
